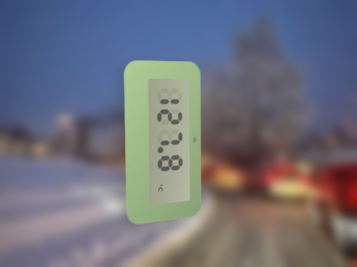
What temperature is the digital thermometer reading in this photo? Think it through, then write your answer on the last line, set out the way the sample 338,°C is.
127.8,°C
